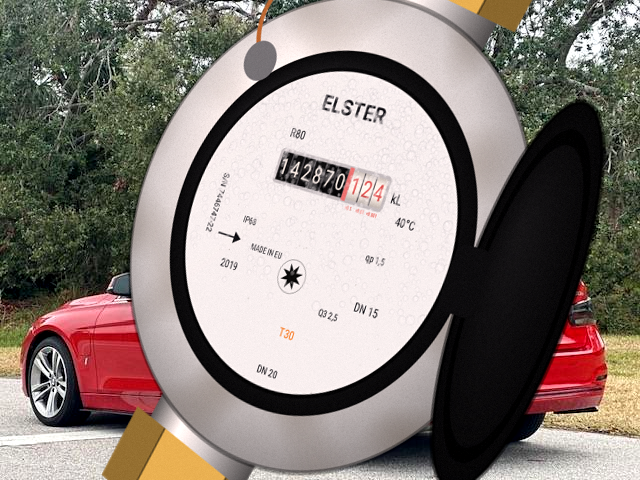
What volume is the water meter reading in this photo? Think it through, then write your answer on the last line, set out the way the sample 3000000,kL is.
142870.124,kL
